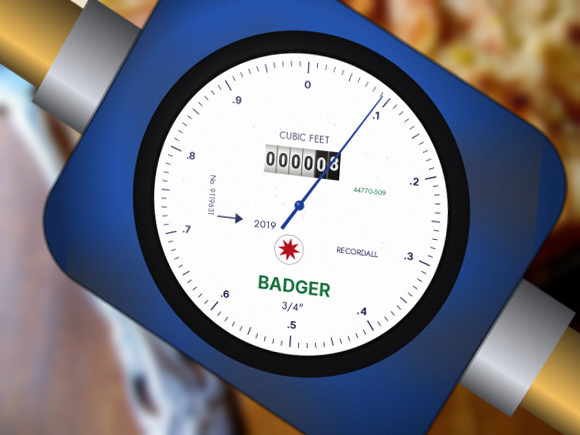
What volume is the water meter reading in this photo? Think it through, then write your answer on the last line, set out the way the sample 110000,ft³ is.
8.09,ft³
